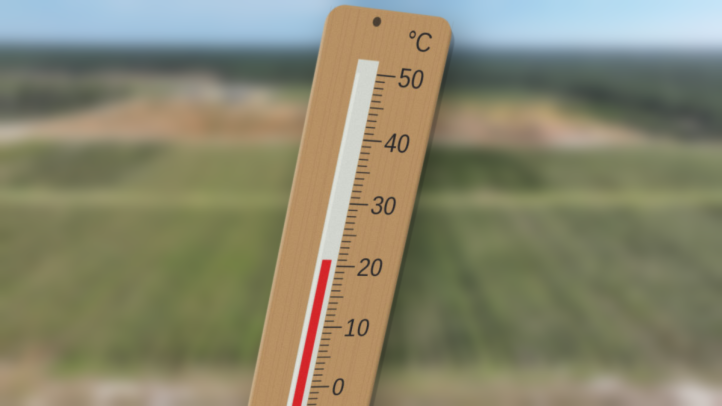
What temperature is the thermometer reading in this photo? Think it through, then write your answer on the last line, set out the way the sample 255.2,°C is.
21,°C
